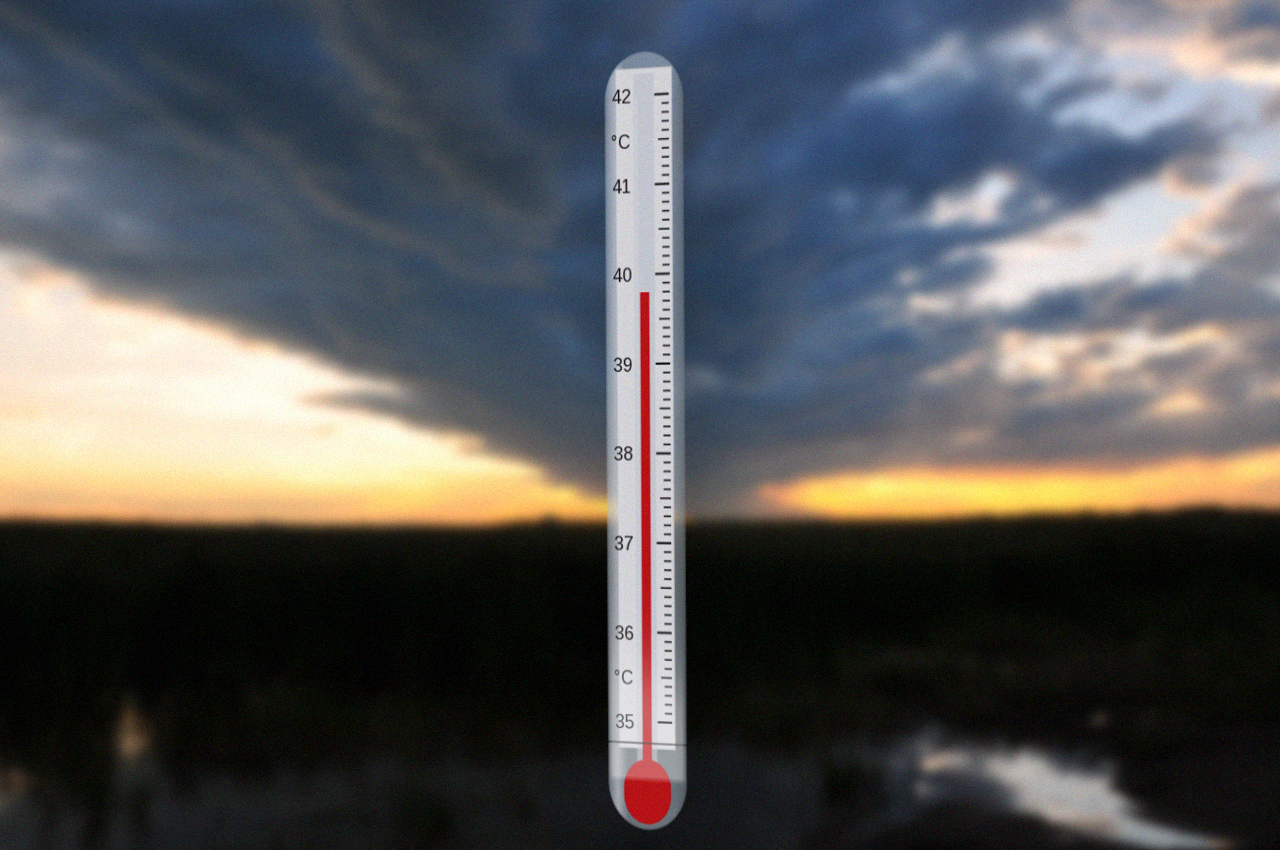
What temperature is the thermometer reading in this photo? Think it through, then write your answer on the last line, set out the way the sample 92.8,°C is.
39.8,°C
